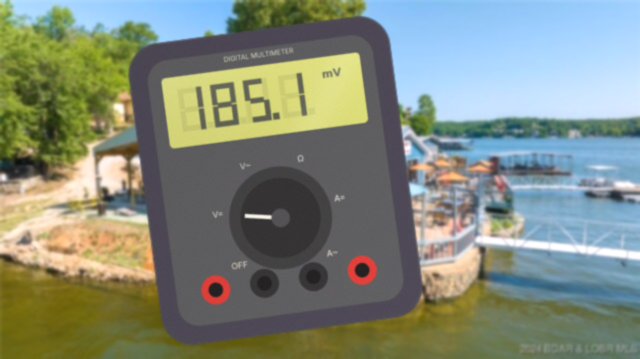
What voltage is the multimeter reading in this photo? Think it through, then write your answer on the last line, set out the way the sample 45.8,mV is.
185.1,mV
